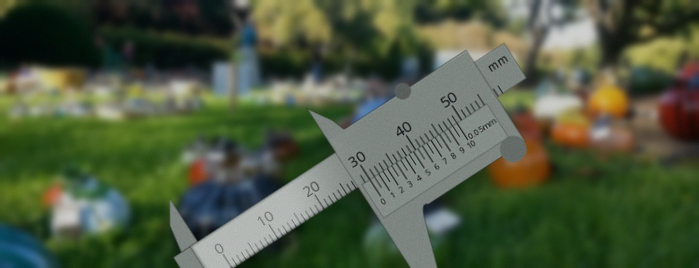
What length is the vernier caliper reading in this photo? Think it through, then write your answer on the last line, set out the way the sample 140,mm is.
30.0,mm
